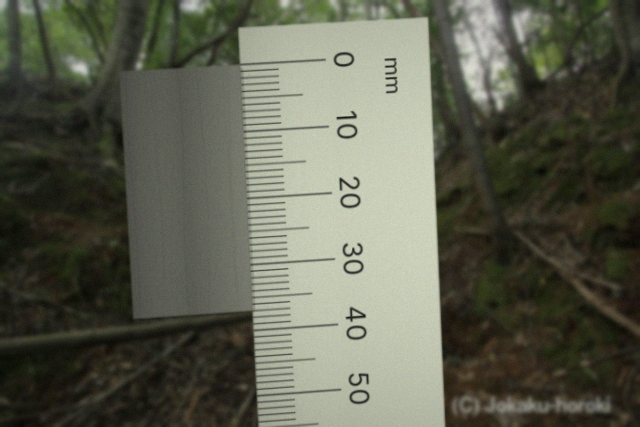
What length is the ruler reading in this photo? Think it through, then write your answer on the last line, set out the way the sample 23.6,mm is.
37,mm
